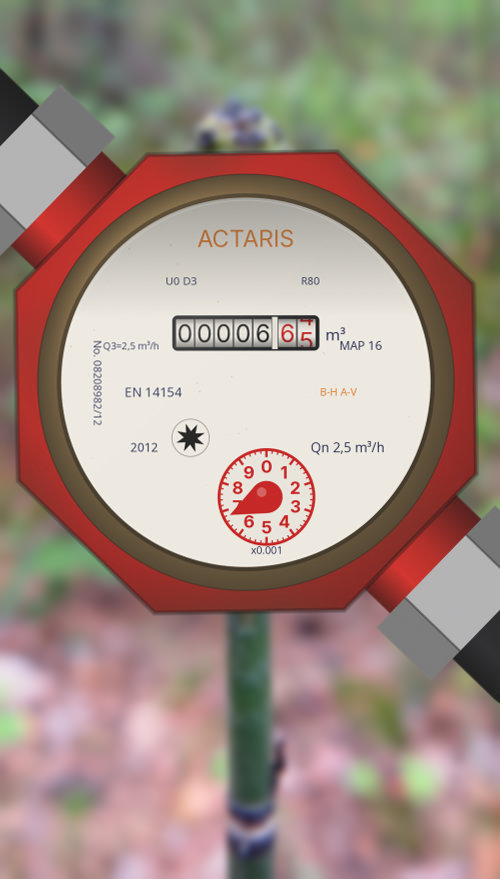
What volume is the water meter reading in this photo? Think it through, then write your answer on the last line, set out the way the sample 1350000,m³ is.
6.646,m³
